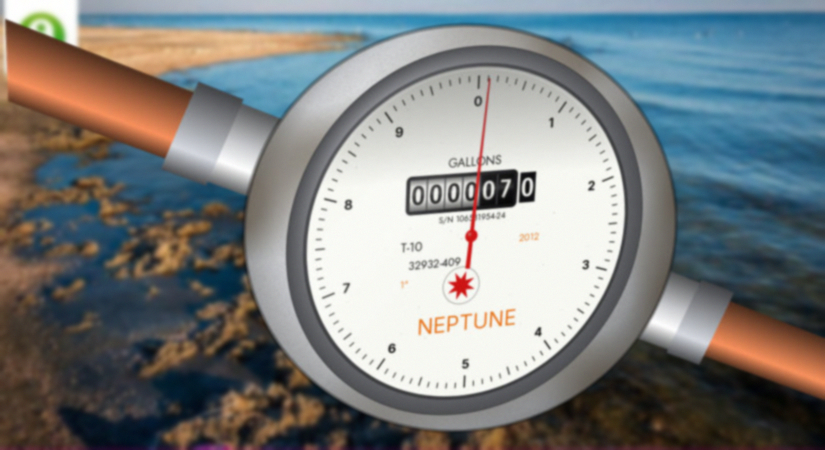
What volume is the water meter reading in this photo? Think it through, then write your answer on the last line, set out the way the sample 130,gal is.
70.1,gal
